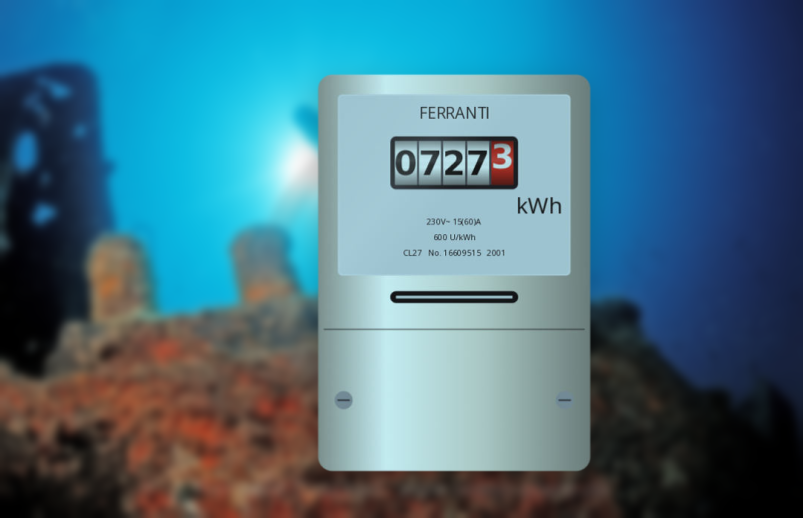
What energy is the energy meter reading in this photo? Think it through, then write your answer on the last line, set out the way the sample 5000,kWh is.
727.3,kWh
